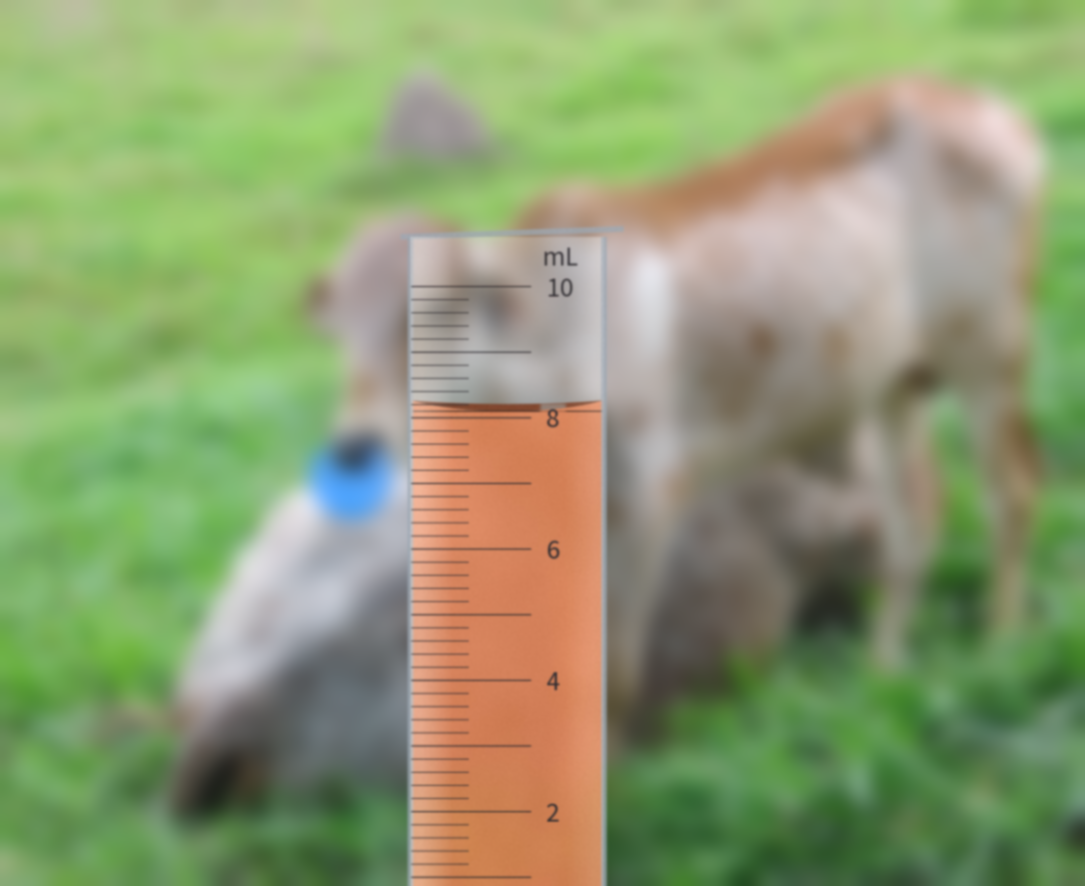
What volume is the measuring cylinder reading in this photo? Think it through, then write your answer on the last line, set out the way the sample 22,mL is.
8.1,mL
